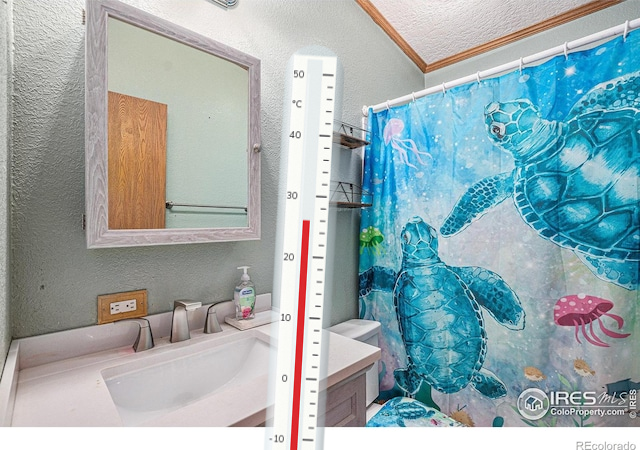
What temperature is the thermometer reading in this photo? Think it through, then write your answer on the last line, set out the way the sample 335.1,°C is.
26,°C
